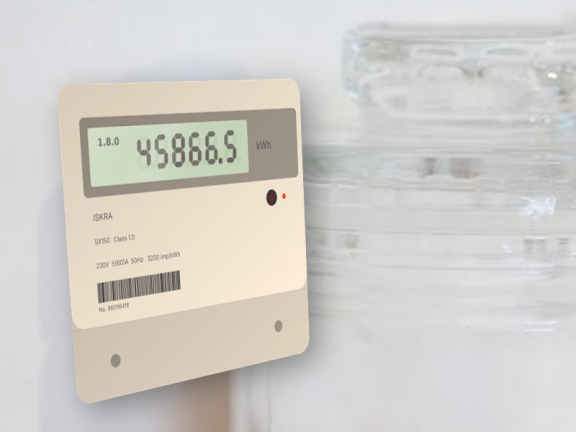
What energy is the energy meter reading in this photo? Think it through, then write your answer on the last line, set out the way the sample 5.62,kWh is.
45866.5,kWh
